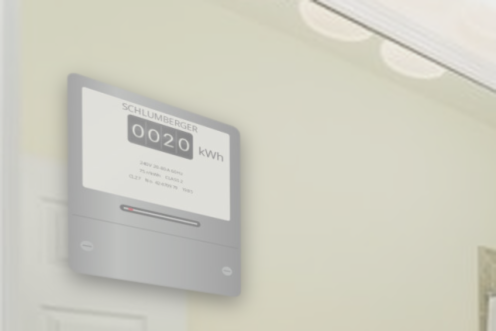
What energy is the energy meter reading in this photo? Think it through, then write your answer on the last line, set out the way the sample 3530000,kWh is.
20,kWh
